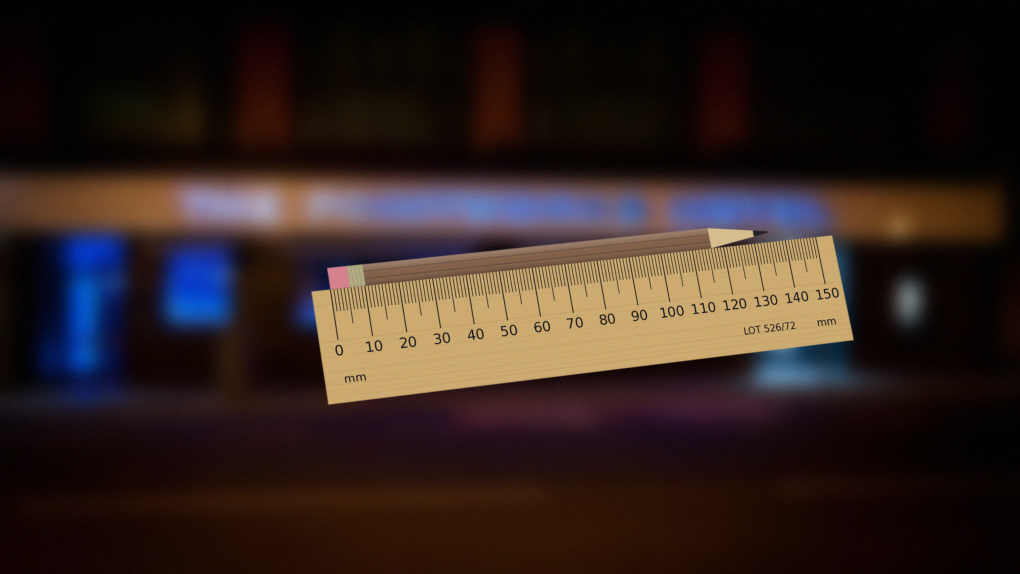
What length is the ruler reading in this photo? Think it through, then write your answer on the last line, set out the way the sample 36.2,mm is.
135,mm
